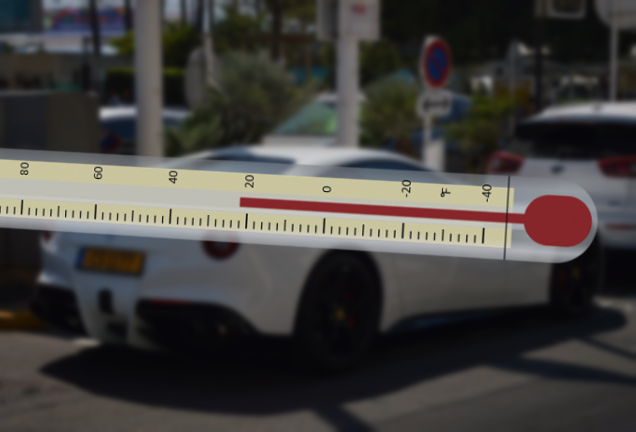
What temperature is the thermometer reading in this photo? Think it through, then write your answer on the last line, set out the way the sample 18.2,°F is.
22,°F
